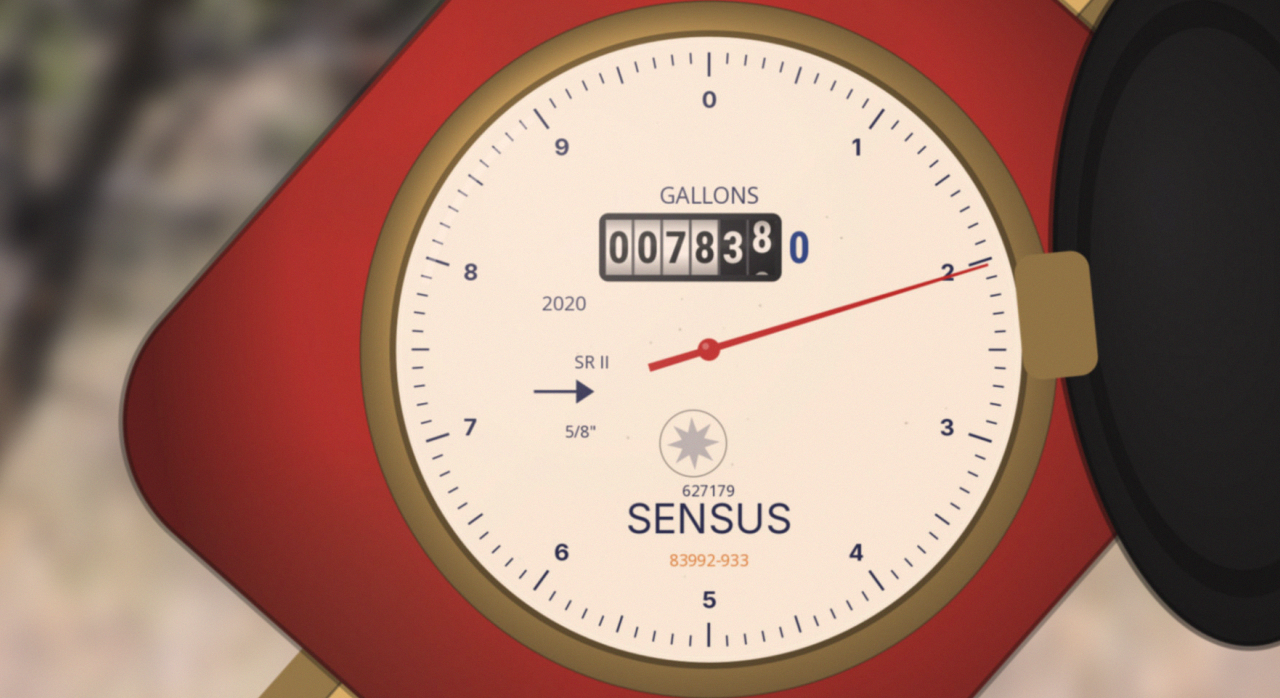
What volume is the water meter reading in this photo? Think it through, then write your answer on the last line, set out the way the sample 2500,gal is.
78382.0,gal
